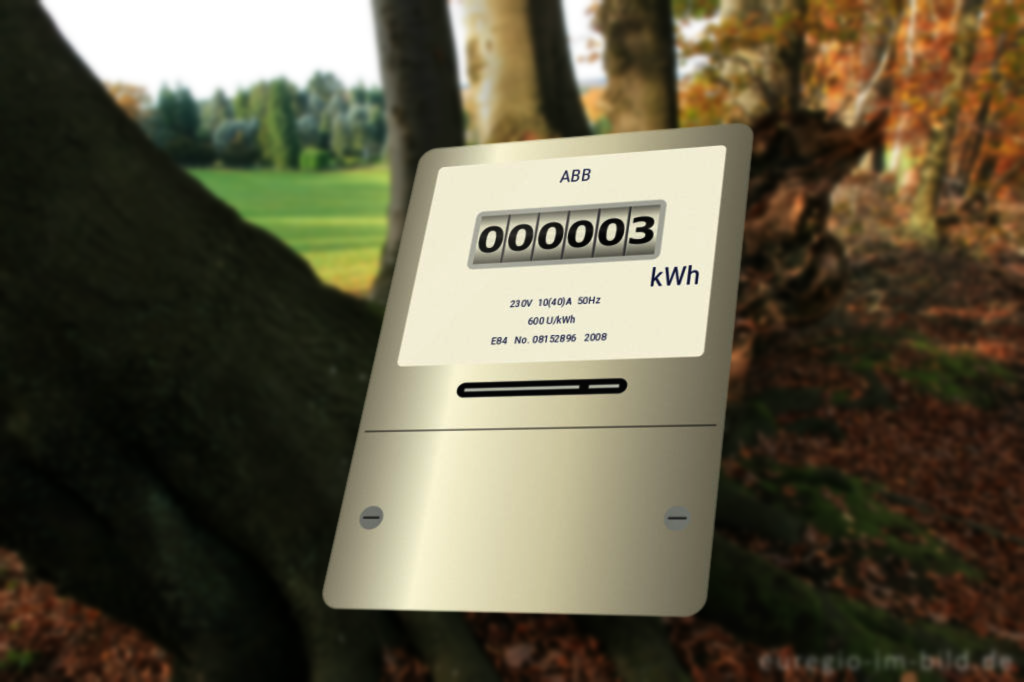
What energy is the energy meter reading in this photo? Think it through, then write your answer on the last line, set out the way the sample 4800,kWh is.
3,kWh
